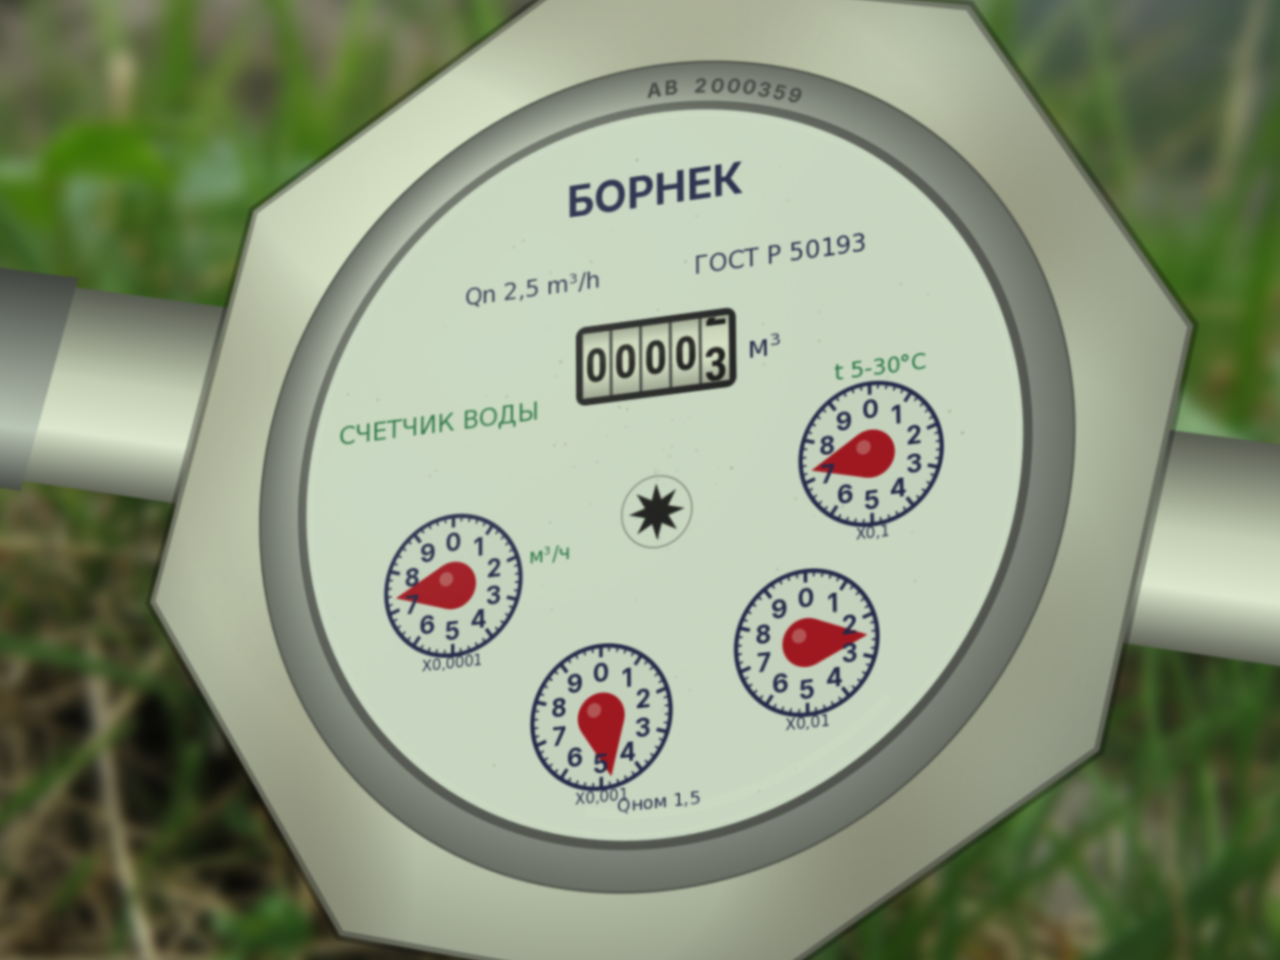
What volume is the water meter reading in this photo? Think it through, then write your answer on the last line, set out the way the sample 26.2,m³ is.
2.7247,m³
